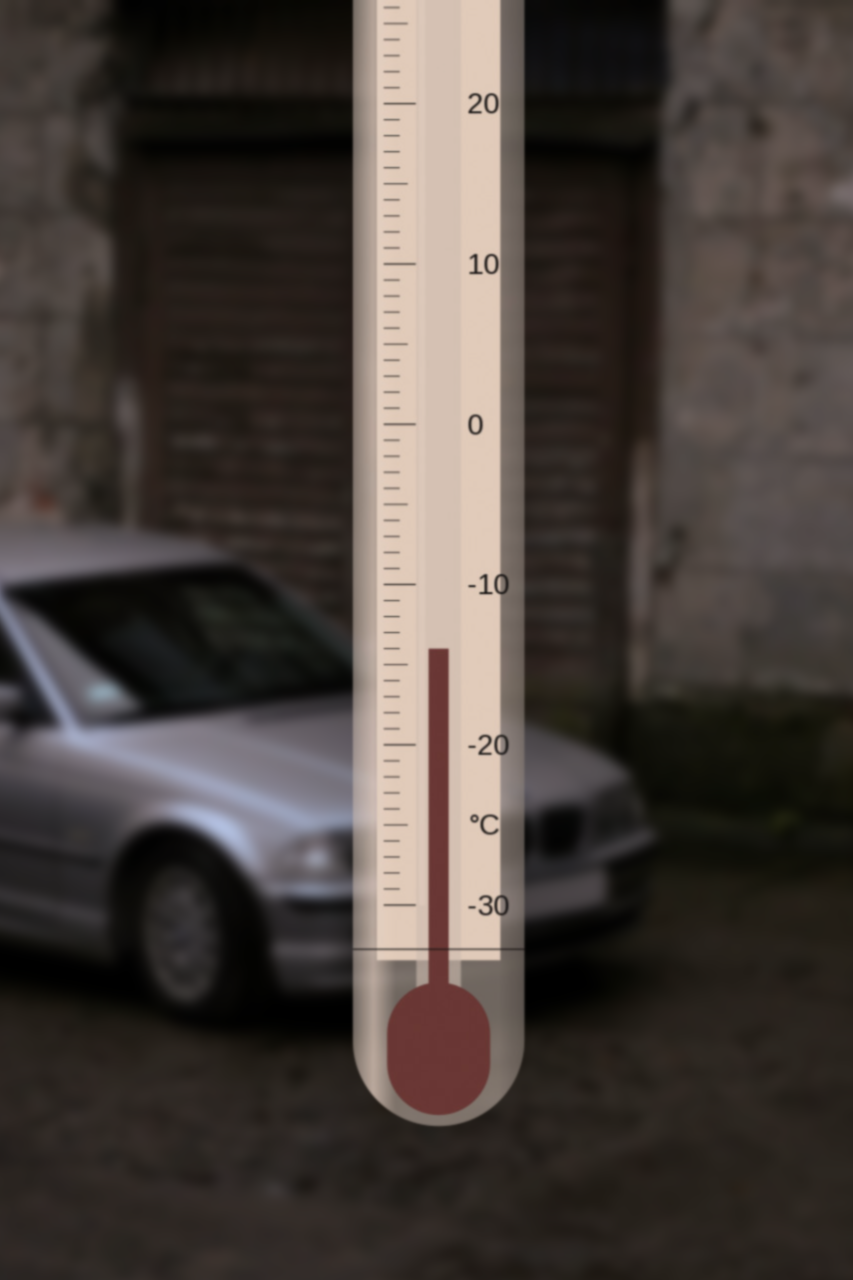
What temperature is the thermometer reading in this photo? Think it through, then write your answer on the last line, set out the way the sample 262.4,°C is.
-14,°C
